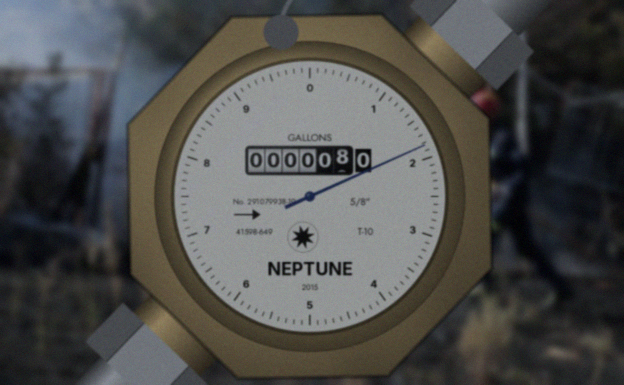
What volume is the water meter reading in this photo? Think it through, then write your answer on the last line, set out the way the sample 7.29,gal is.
81.8,gal
